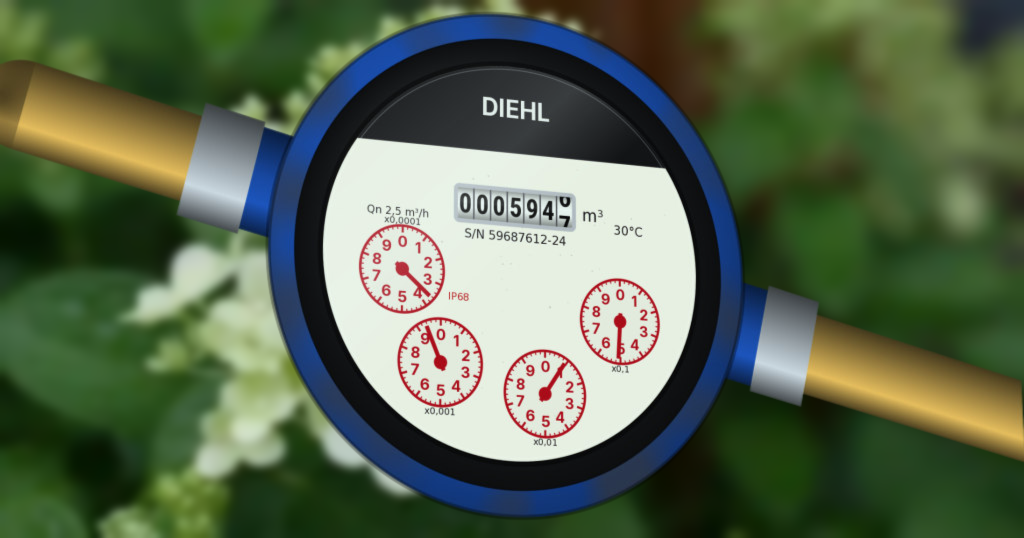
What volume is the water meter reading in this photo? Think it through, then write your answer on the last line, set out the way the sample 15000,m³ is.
5946.5093,m³
